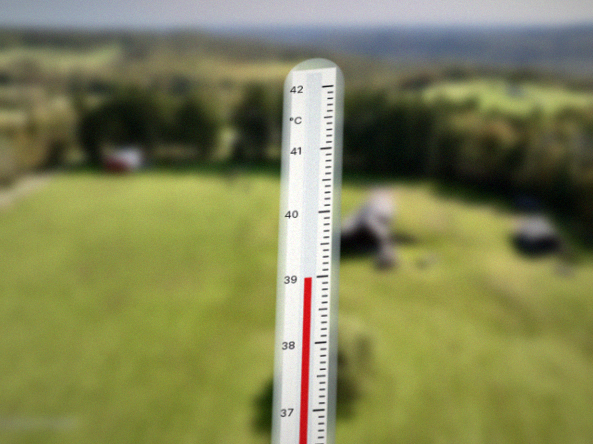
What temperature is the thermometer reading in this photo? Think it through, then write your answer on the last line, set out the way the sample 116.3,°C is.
39,°C
